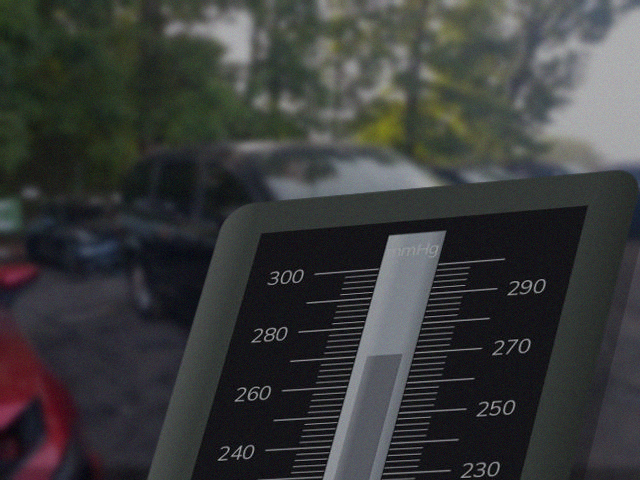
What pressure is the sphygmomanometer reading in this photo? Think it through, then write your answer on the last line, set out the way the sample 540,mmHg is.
270,mmHg
